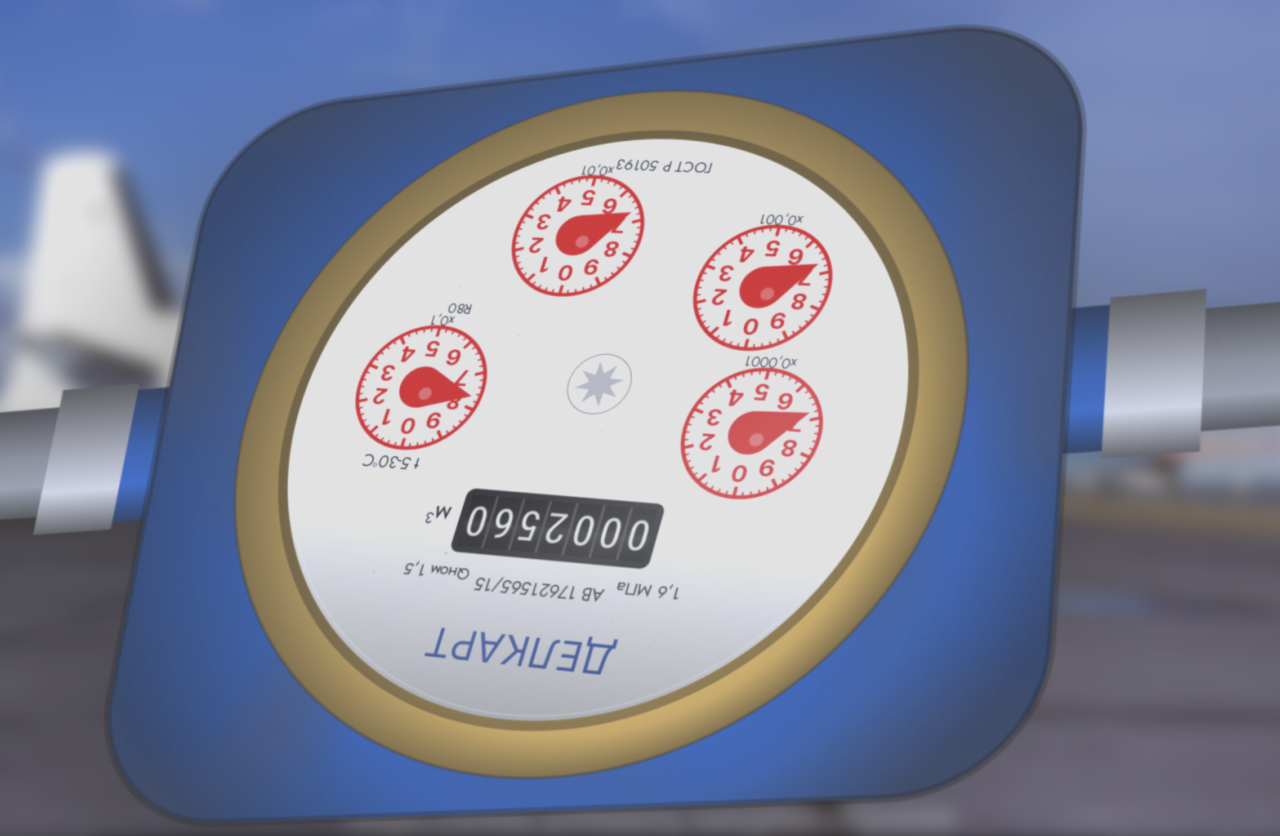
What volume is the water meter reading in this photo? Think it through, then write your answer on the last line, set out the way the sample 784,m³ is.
2560.7666,m³
